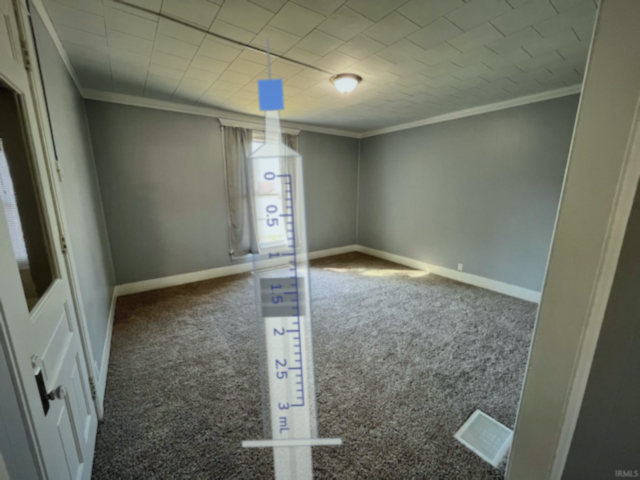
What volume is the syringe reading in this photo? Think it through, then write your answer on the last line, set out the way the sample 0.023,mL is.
1.3,mL
